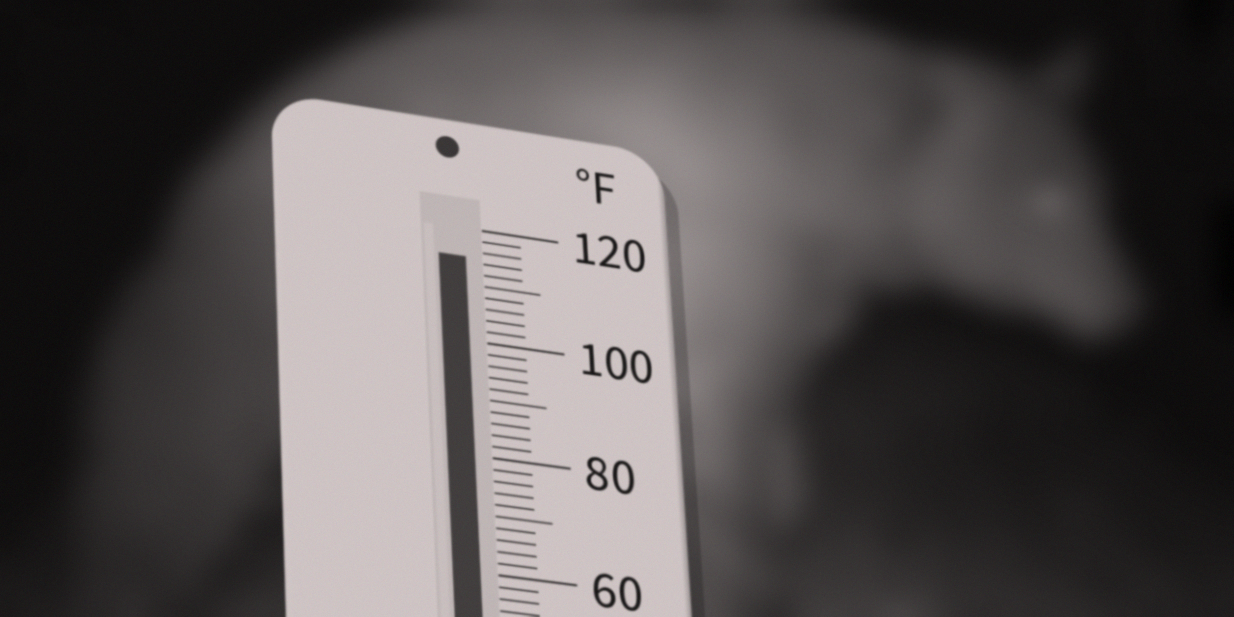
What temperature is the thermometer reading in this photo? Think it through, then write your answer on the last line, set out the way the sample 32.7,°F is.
115,°F
